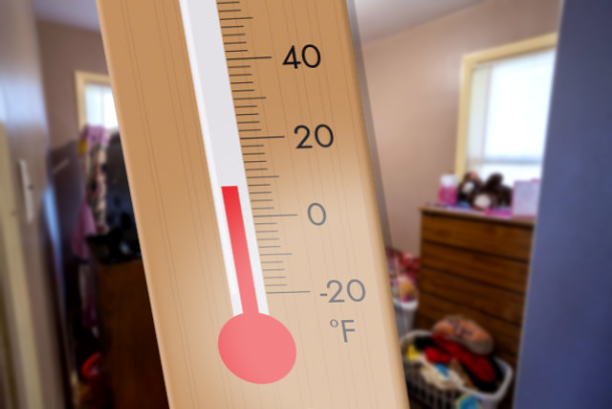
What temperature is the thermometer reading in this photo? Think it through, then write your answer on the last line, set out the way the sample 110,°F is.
8,°F
